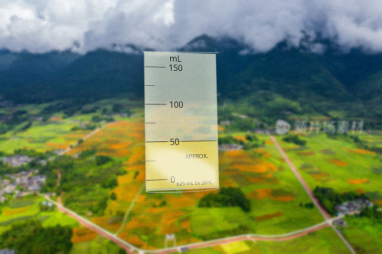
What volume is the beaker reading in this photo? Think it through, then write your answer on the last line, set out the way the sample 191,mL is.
50,mL
